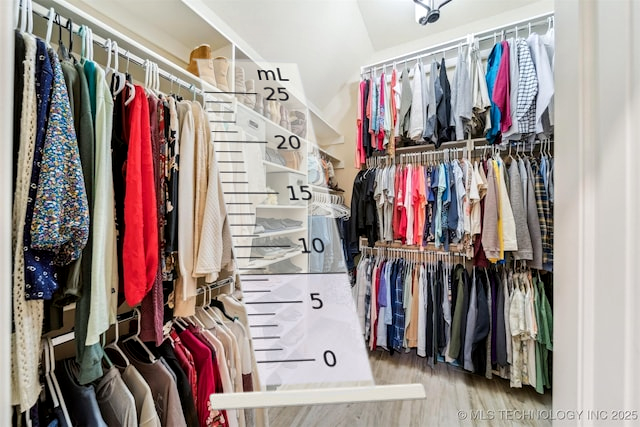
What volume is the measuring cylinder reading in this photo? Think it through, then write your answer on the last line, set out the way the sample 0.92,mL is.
7.5,mL
